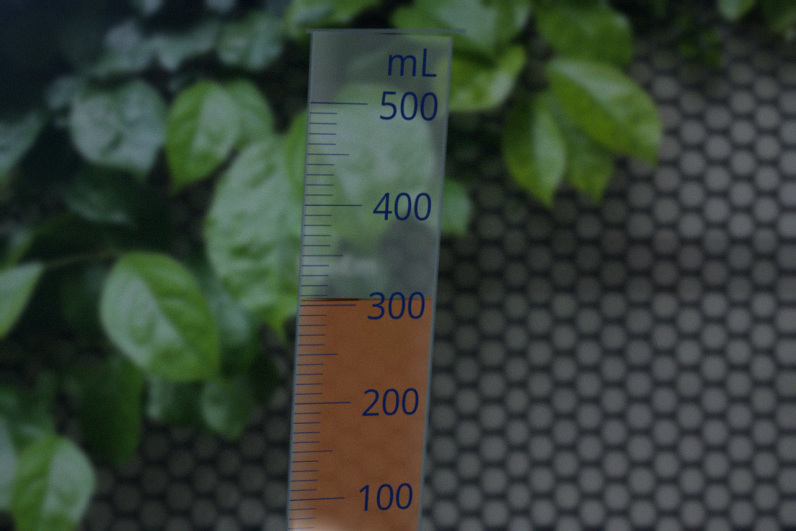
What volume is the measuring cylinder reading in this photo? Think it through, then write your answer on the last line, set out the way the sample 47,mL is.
305,mL
